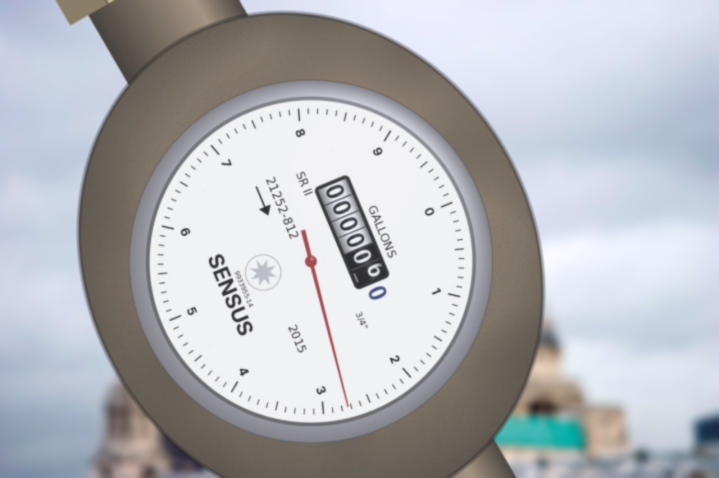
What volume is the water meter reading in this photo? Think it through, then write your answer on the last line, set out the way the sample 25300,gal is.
62.7,gal
